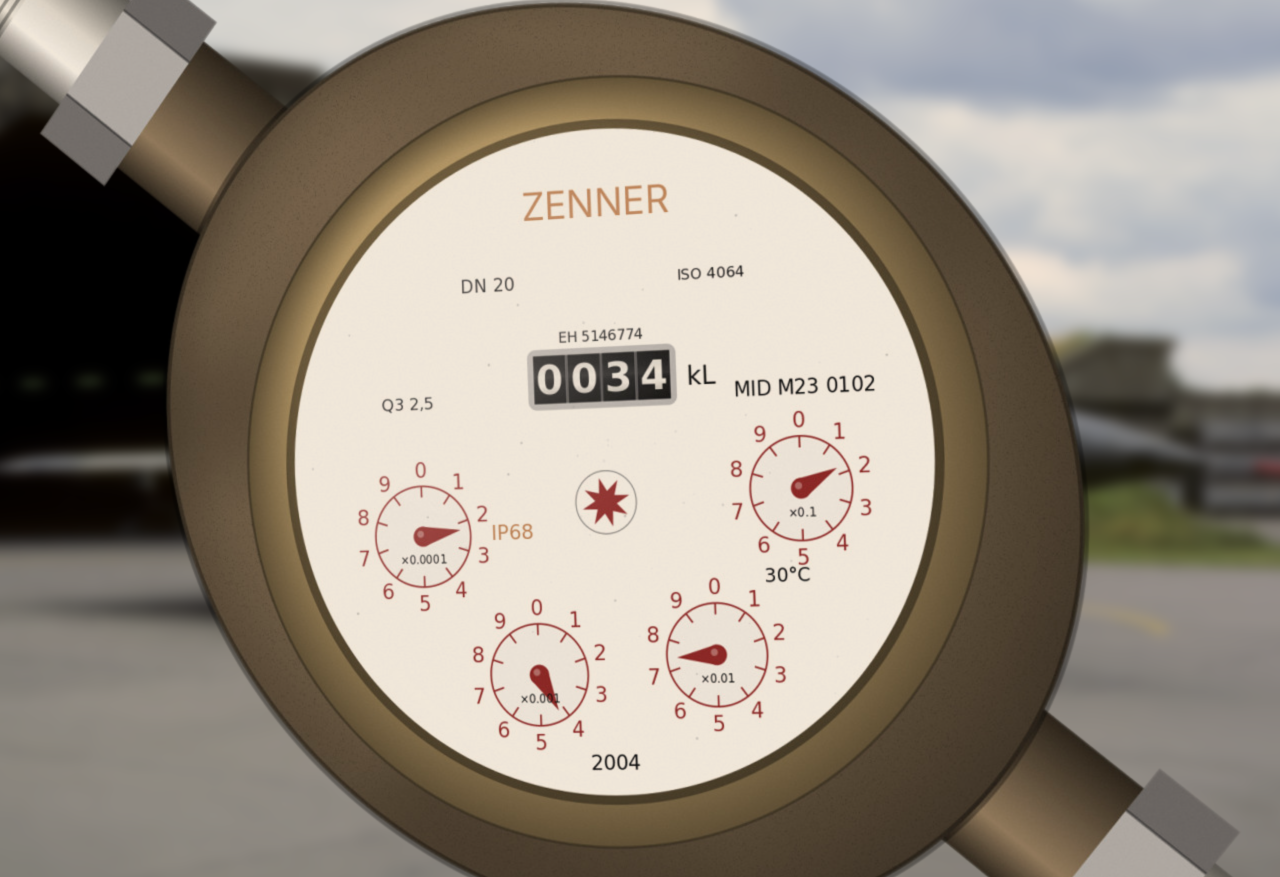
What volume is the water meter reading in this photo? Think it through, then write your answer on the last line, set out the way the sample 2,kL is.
34.1742,kL
